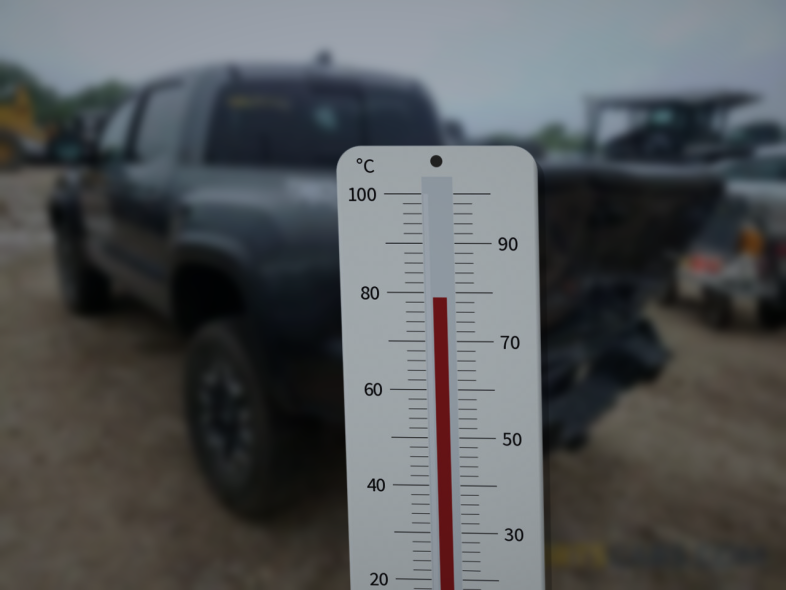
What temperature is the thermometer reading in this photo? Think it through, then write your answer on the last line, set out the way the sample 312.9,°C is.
79,°C
